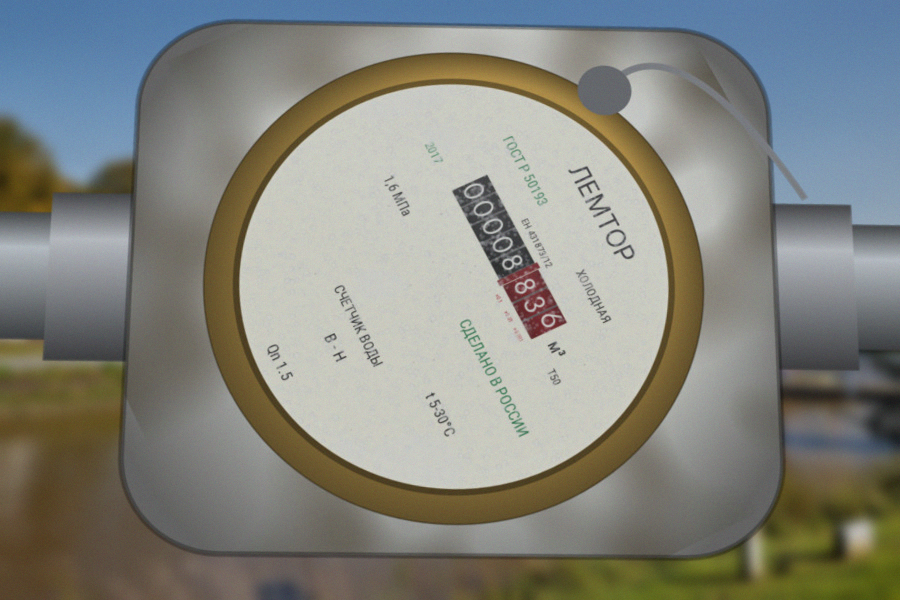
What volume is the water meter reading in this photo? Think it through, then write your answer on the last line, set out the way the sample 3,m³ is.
8.836,m³
